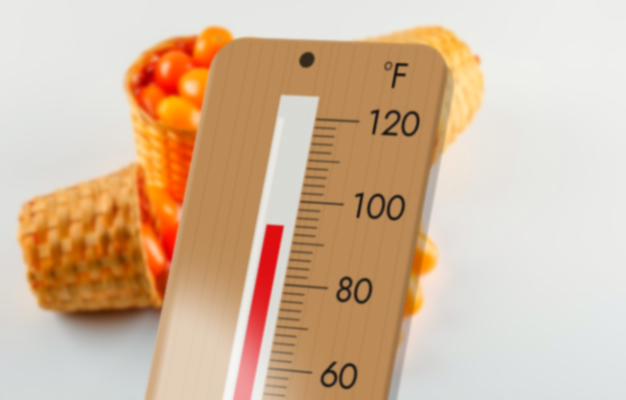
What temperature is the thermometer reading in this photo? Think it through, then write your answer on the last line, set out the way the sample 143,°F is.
94,°F
